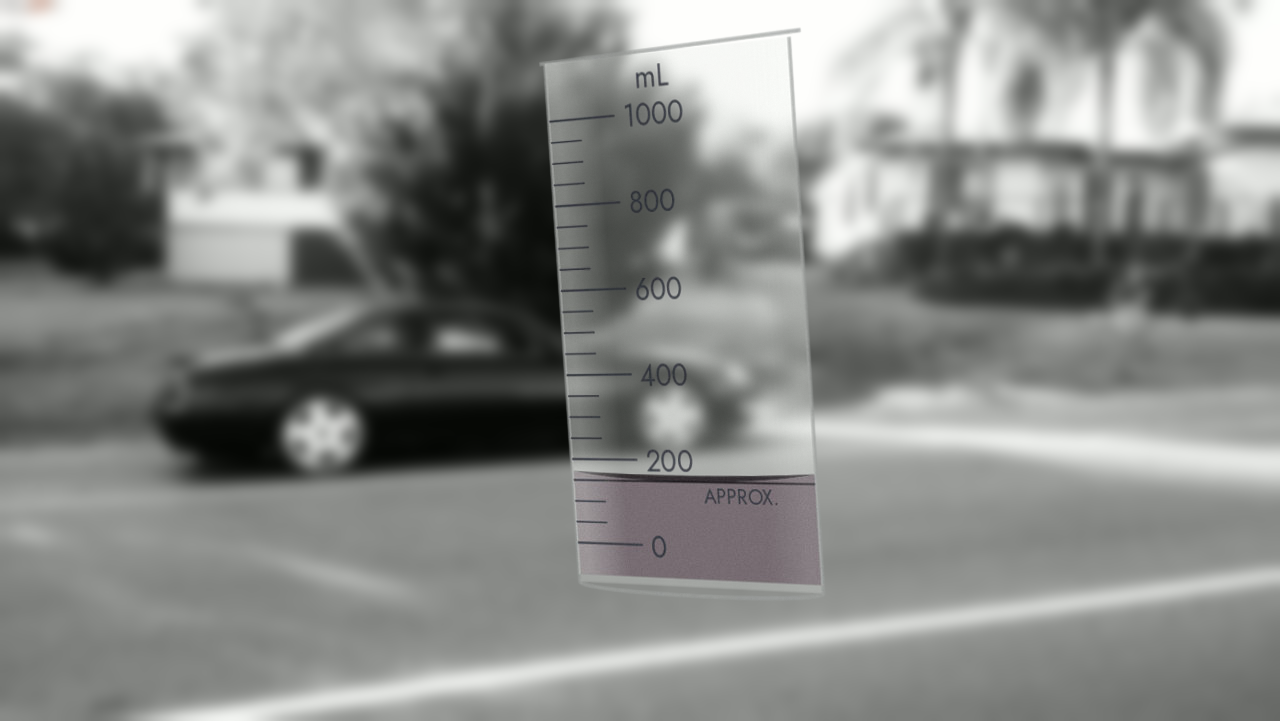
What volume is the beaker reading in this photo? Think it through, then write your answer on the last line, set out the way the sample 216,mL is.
150,mL
